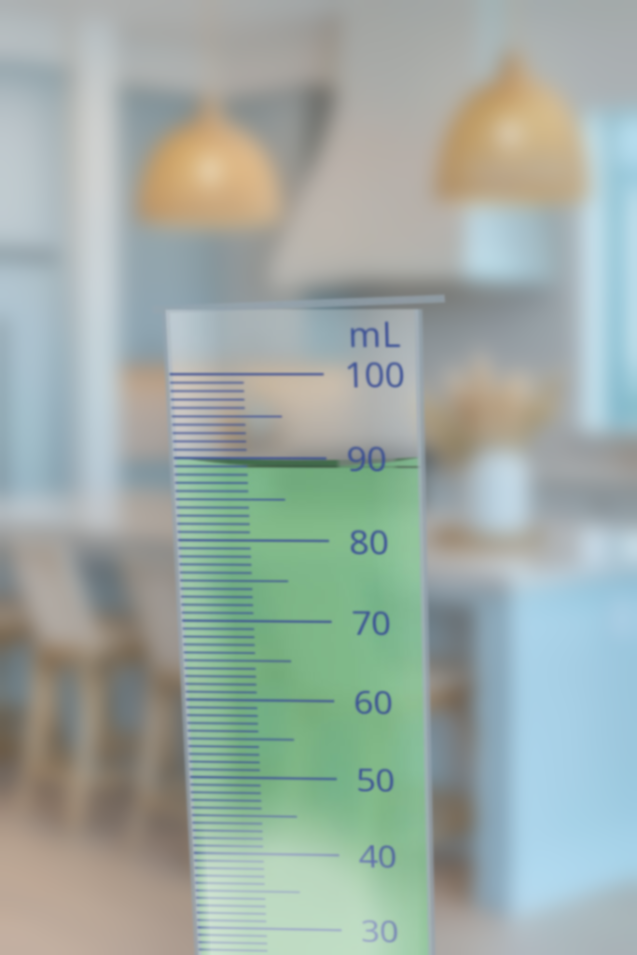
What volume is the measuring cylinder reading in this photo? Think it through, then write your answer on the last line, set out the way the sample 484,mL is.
89,mL
